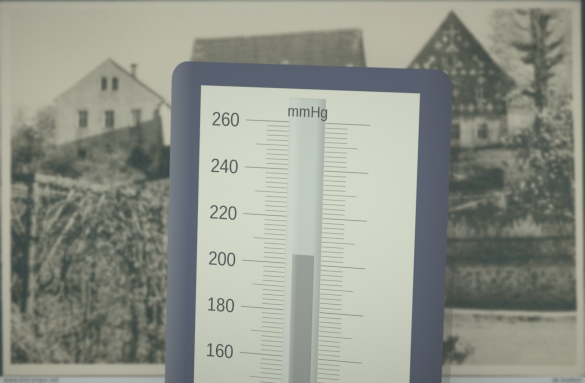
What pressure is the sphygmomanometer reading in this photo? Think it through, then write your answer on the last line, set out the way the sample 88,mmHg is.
204,mmHg
